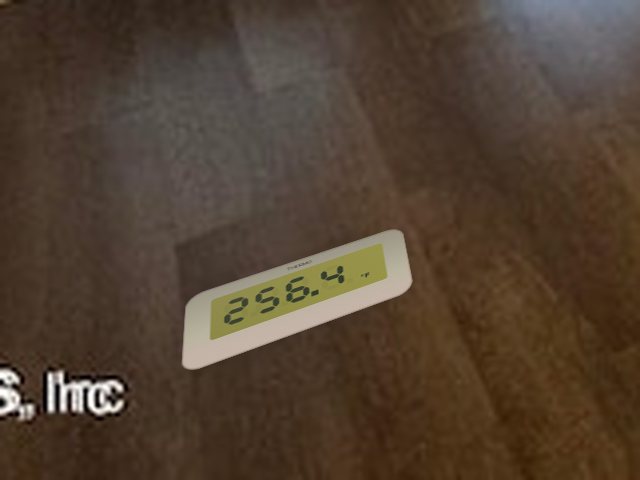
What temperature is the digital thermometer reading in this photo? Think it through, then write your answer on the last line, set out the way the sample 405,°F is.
256.4,°F
